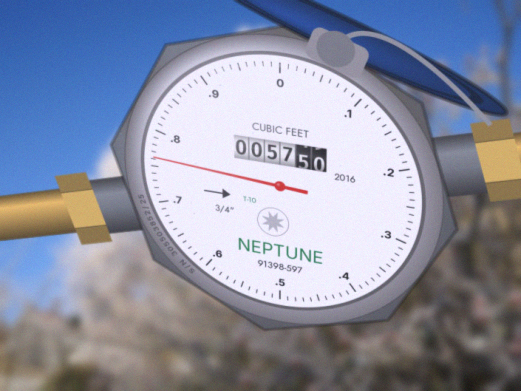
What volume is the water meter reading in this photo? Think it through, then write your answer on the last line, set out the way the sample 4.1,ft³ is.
5749.76,ft³
